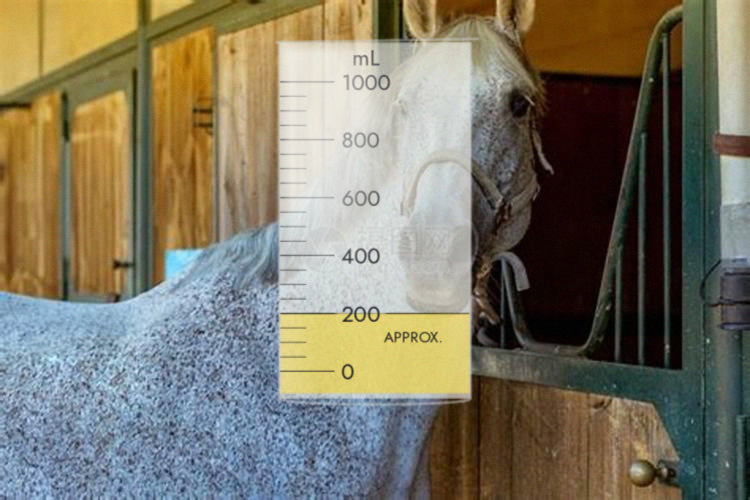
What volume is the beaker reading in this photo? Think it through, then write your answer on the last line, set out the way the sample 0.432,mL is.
200,mL
